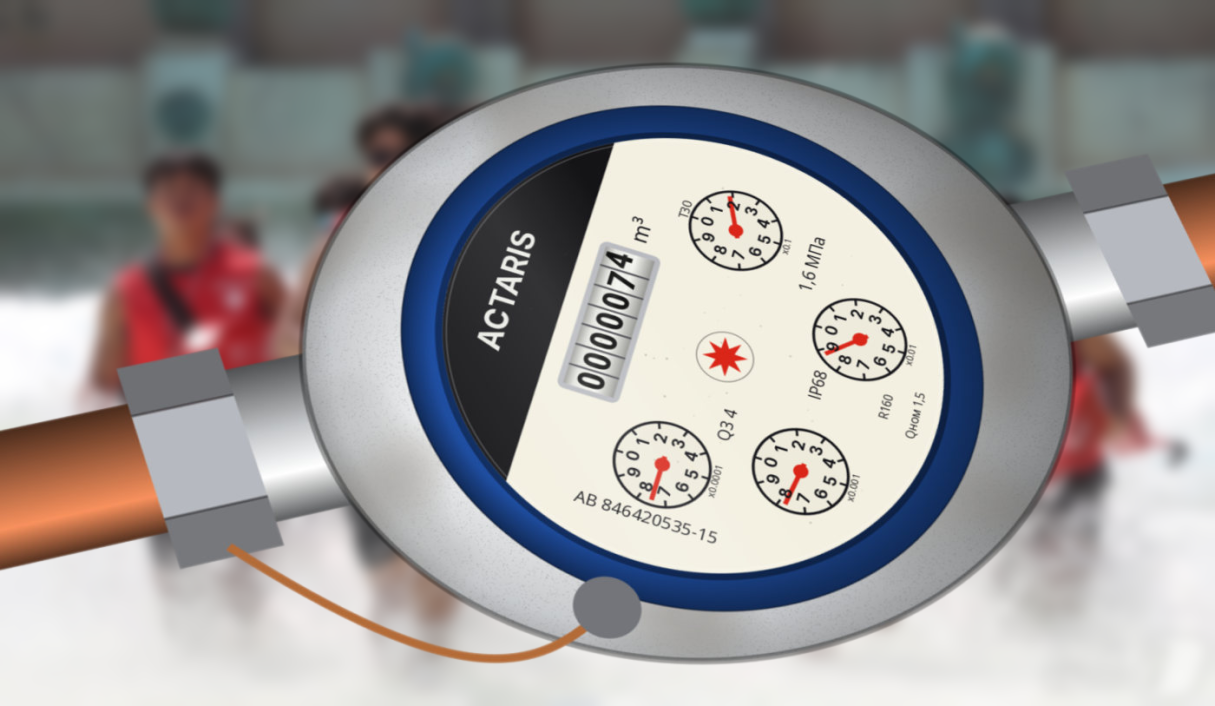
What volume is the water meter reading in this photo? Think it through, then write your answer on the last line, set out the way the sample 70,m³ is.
74.1877,m³
